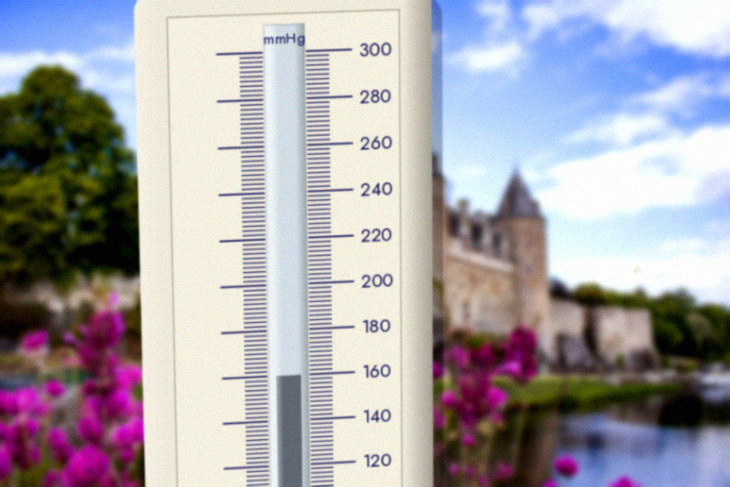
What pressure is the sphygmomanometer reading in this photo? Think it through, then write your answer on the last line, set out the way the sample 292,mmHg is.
160,mmHg
